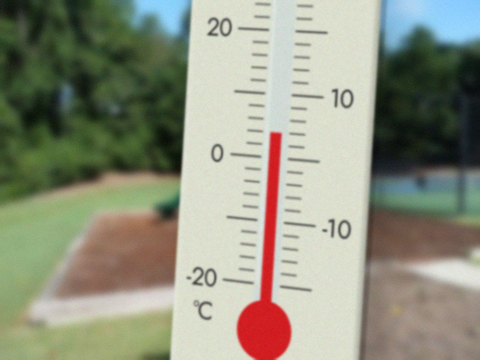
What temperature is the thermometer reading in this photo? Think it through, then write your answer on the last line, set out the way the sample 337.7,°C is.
4,°C
